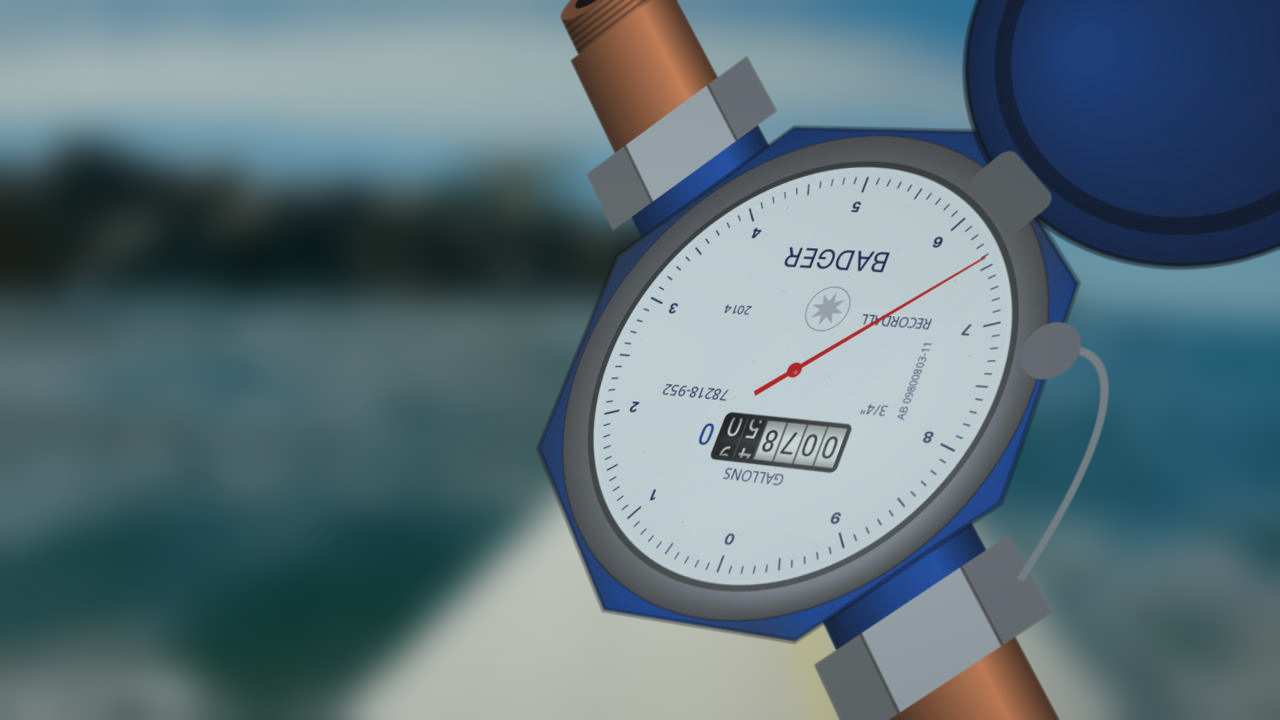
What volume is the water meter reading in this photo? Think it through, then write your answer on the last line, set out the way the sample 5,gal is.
78496.4,gal
